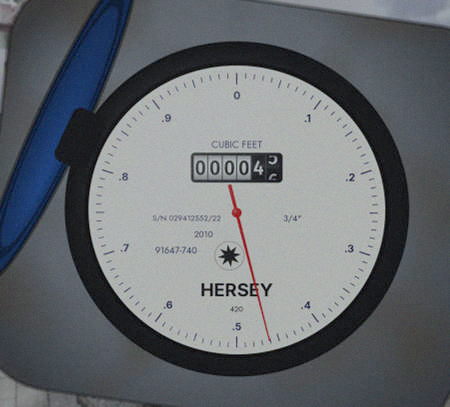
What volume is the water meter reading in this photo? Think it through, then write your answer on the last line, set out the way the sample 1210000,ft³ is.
45.46,ft³
